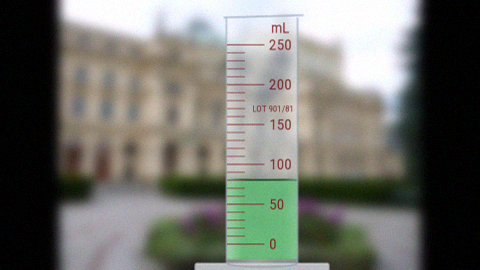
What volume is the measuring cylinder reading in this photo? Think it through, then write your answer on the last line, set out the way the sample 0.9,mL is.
80,mL
